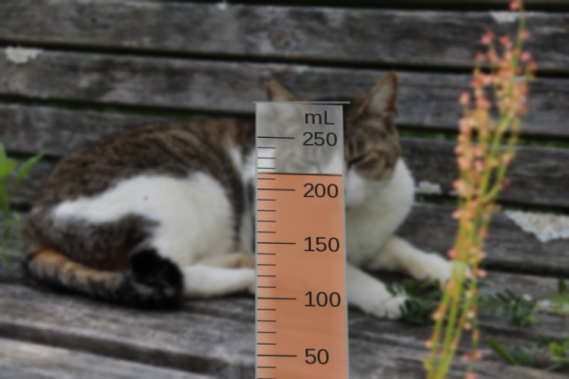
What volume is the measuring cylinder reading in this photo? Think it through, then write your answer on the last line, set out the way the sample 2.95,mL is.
215,mL
